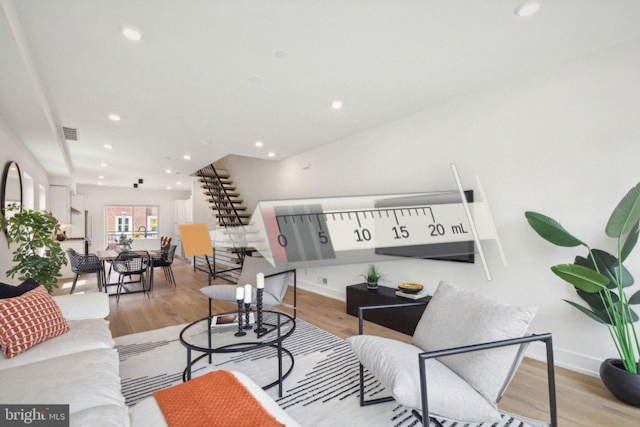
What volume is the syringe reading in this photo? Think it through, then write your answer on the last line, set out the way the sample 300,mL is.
0,mL
